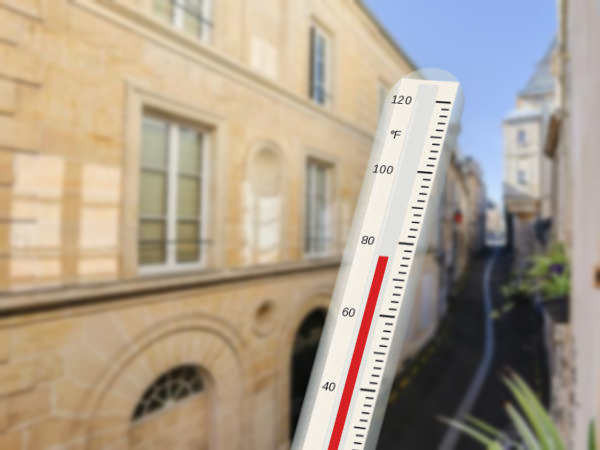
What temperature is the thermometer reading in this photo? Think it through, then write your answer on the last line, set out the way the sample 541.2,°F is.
76,°F
